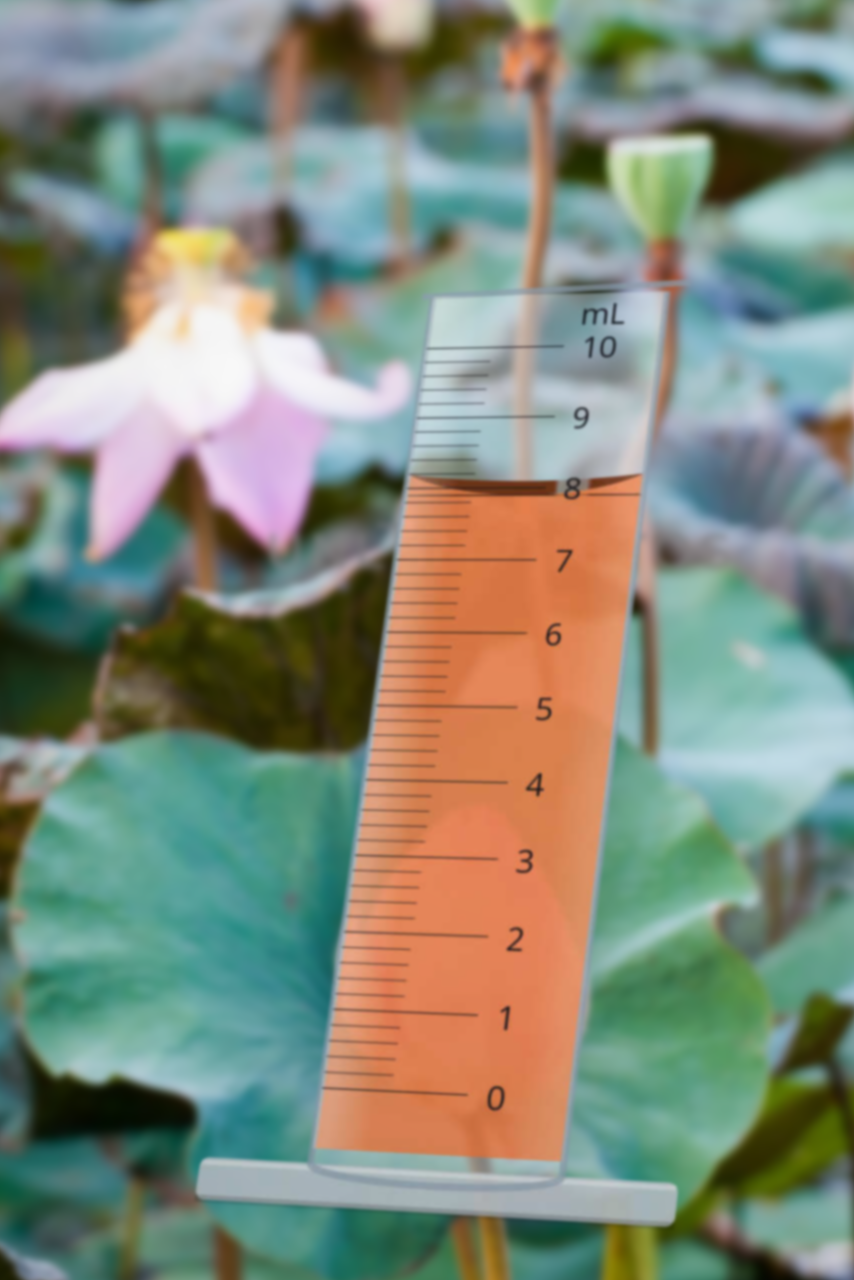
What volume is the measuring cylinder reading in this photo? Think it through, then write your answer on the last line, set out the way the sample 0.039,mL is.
7.9,mL
